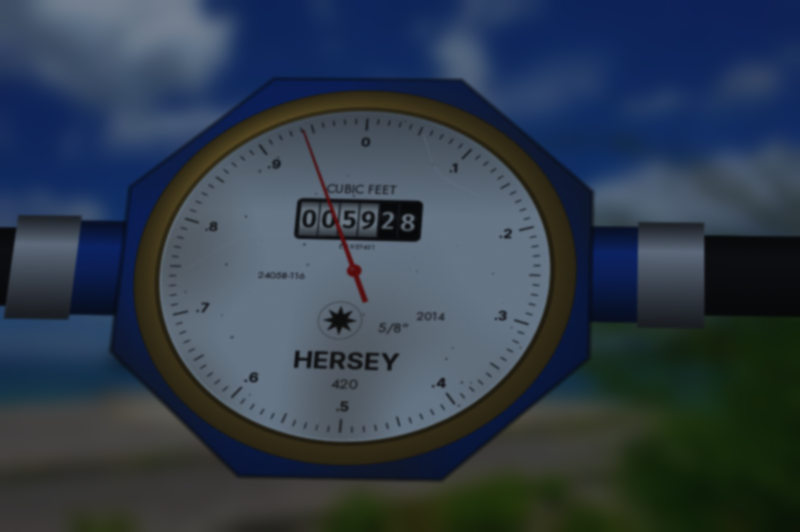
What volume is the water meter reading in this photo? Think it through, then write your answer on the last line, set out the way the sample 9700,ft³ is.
5927.94,ft³
